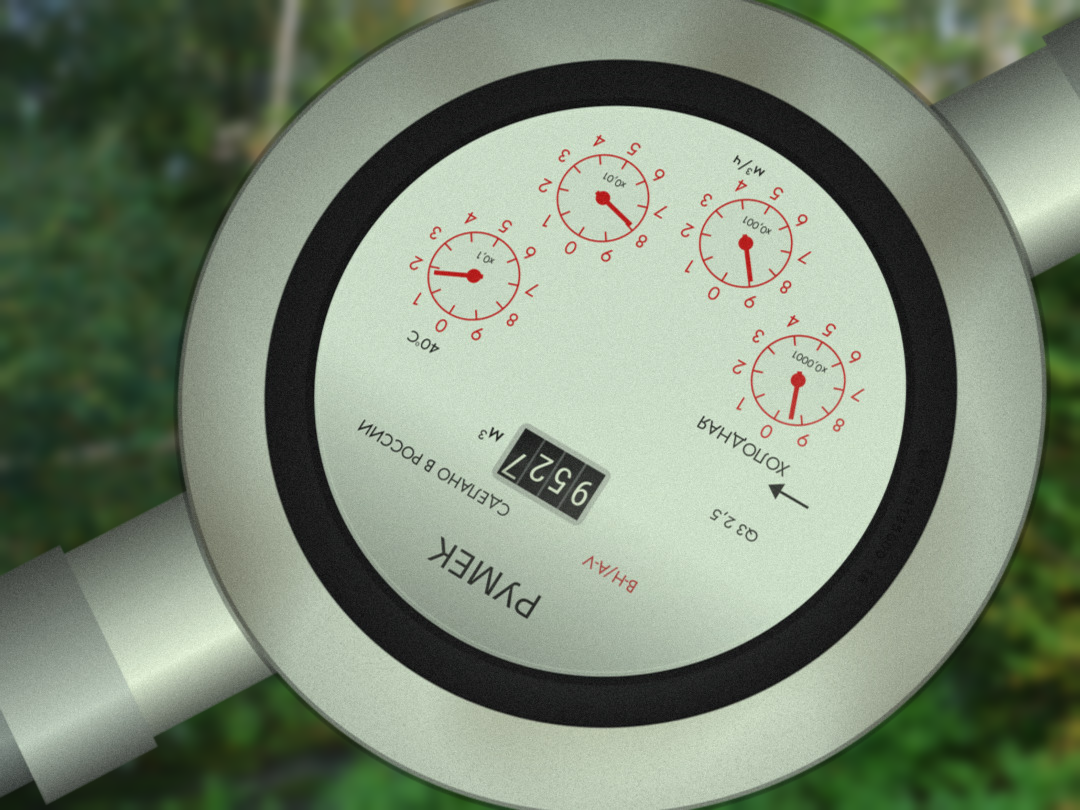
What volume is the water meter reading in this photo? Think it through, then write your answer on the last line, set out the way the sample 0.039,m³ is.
9527.1789,m³
